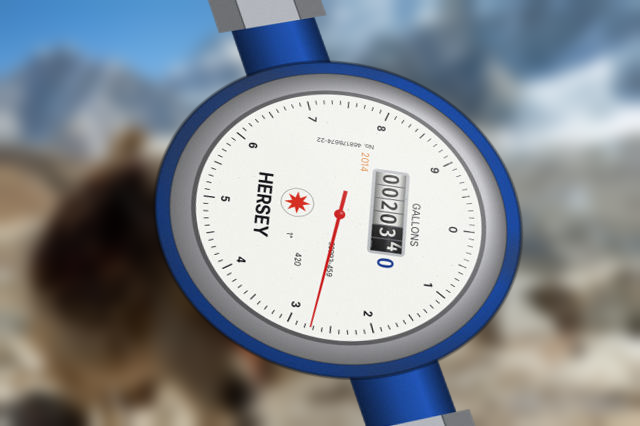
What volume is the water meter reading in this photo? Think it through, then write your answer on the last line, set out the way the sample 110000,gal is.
20342.7,gal
